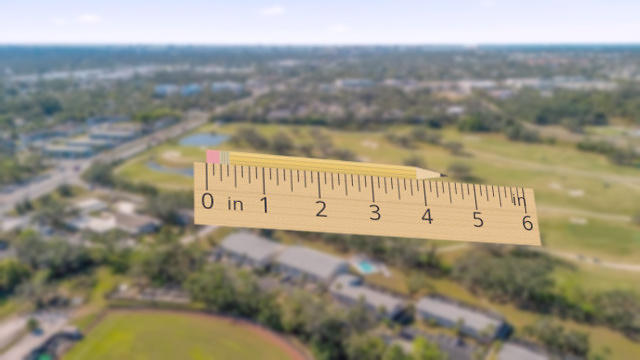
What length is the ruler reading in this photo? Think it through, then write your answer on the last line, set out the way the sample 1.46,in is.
4.5,in
